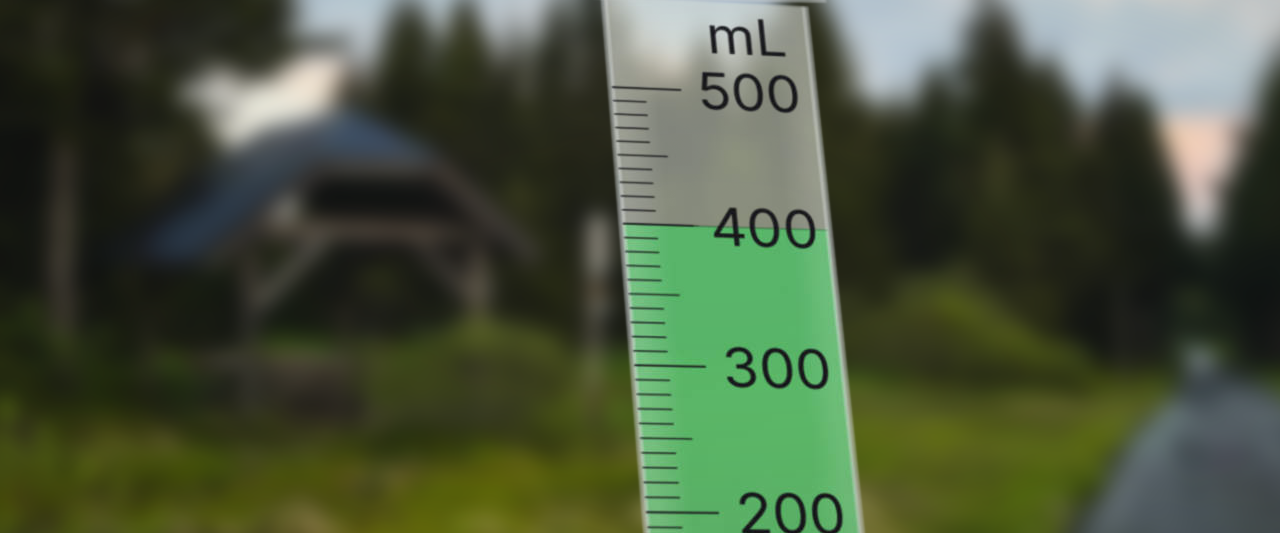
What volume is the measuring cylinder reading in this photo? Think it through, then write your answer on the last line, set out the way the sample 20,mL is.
400,mL
